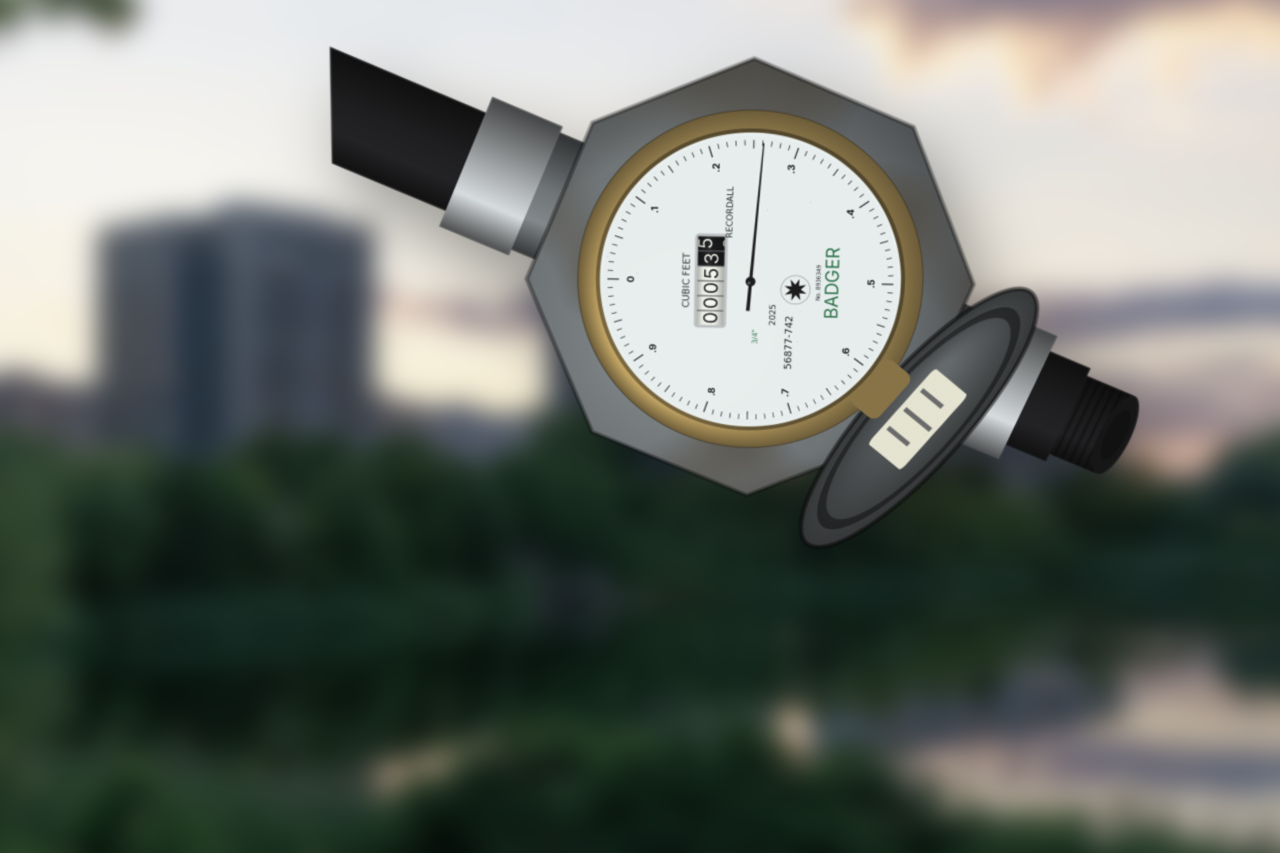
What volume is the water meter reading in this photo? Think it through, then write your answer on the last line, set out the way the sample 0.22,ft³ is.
535.26,ft³
